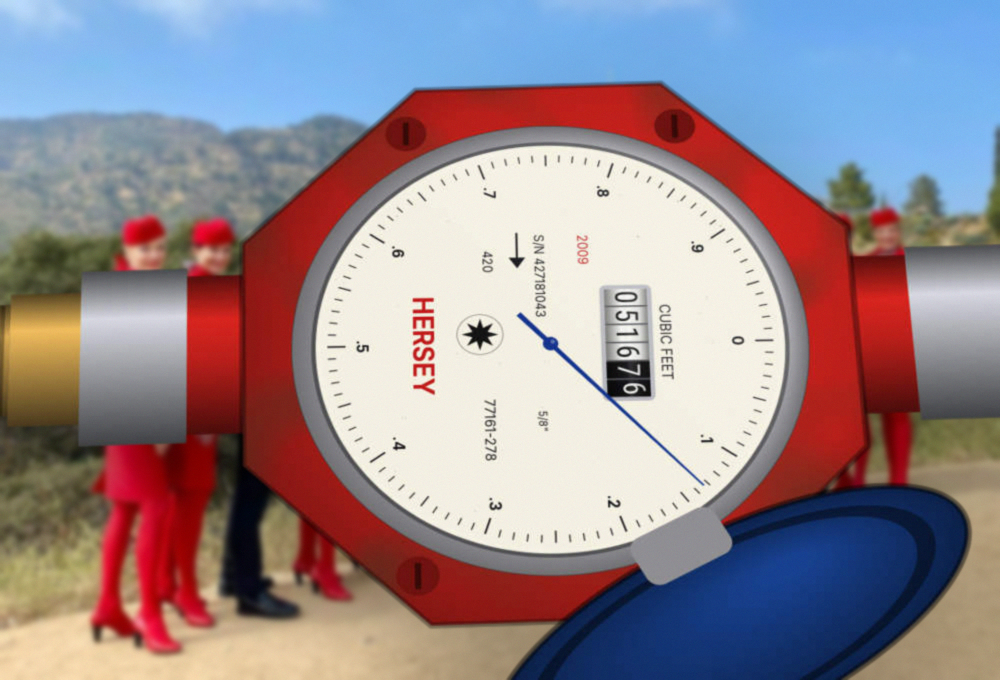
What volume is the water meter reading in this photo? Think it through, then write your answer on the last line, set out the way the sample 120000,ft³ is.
51676.13,ft³
